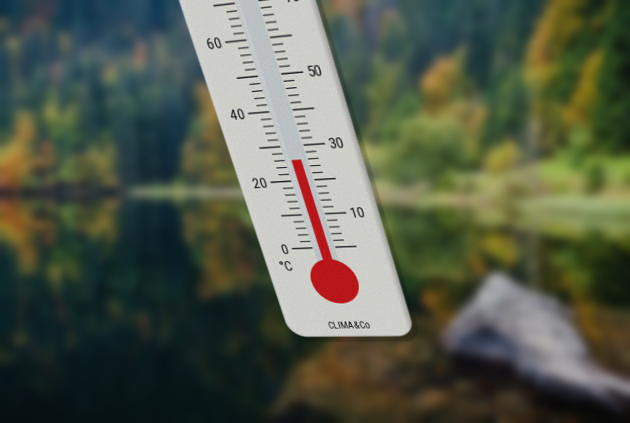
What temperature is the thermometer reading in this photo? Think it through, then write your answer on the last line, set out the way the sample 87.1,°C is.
26,°C
